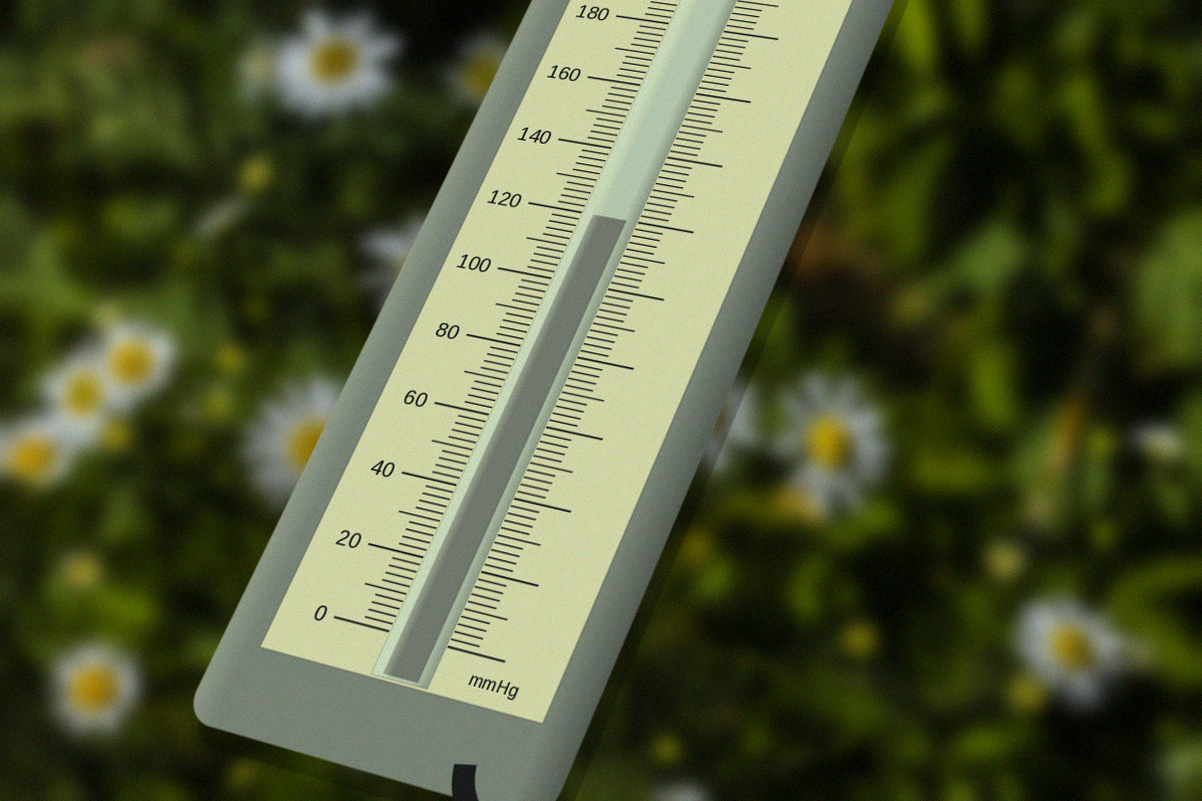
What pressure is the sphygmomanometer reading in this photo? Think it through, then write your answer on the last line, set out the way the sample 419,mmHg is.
120,mmHg
